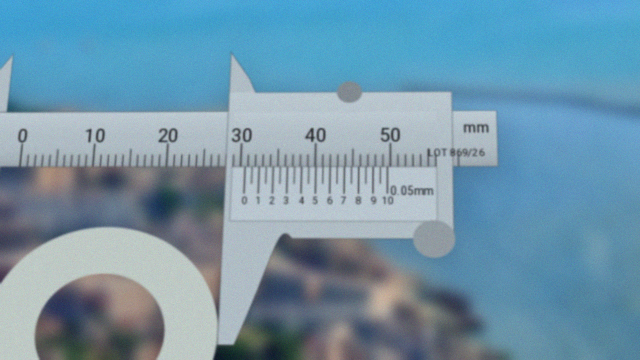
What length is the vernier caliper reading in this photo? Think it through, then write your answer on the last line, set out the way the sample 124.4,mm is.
30.6,mm
